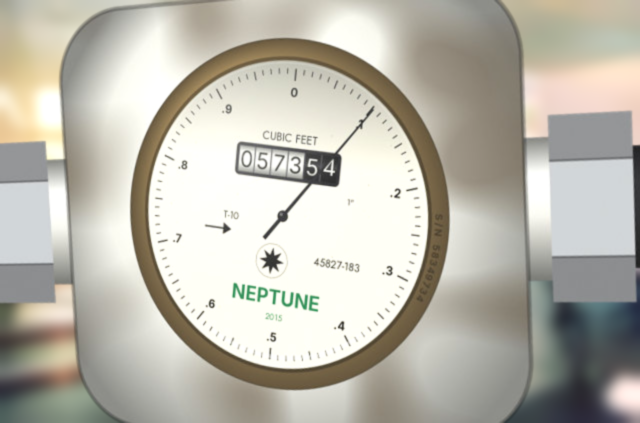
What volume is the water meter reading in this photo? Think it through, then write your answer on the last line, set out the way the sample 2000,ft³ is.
57354.10,ft³
